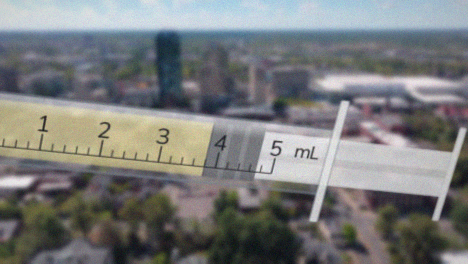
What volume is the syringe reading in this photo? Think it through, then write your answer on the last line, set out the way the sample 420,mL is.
3.8,mL
